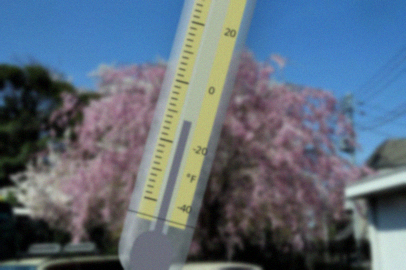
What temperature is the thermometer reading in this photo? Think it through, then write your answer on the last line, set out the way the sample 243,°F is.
-12,°F
